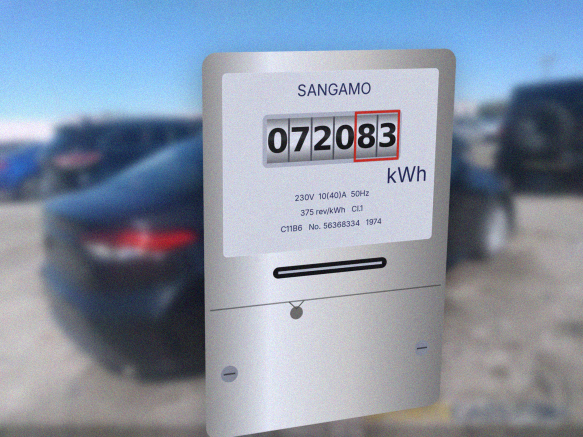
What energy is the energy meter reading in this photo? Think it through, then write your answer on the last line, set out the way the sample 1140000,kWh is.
720.83,kWh
